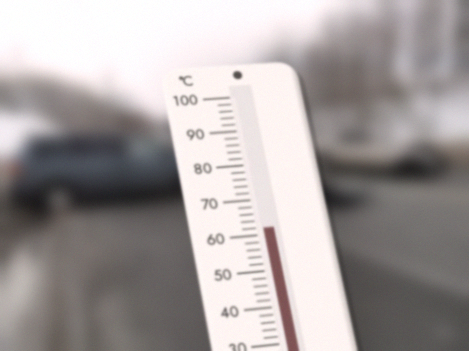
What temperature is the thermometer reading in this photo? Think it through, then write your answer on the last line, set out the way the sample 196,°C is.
62,°C
